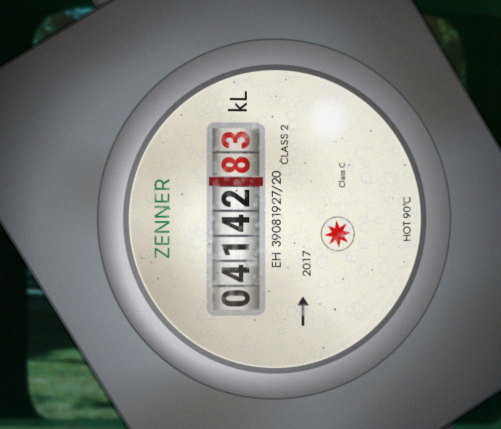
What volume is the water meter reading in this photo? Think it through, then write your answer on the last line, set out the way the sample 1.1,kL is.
4142.83,kL
